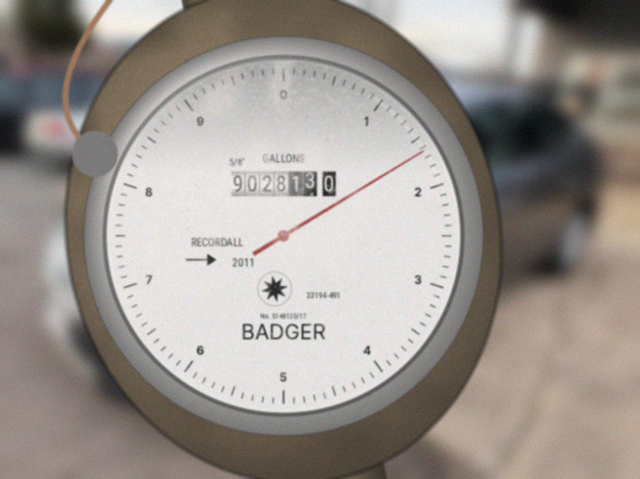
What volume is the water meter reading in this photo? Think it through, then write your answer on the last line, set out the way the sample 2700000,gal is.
9028131.6,gal
